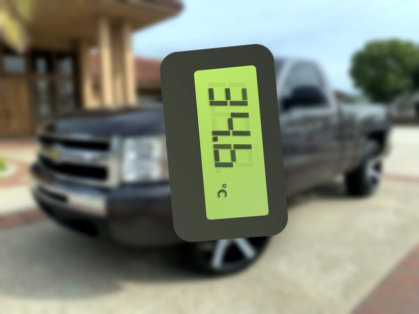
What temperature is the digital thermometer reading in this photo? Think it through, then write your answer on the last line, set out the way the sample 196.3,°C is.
34.6,°C
